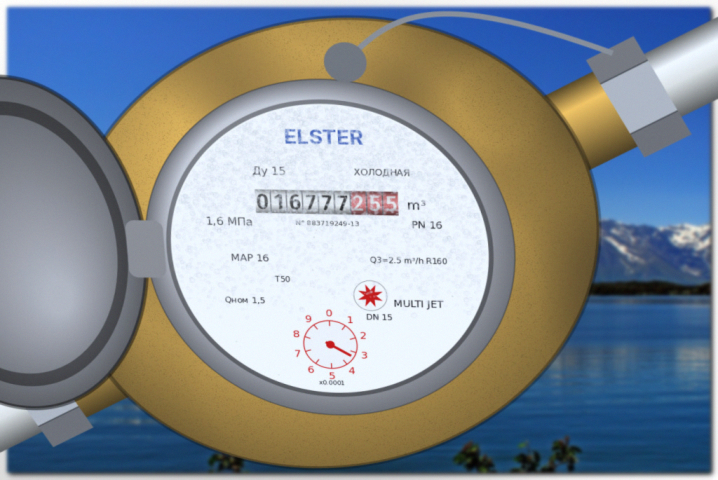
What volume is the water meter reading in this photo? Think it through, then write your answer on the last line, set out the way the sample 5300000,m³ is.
16777.2553,m³
